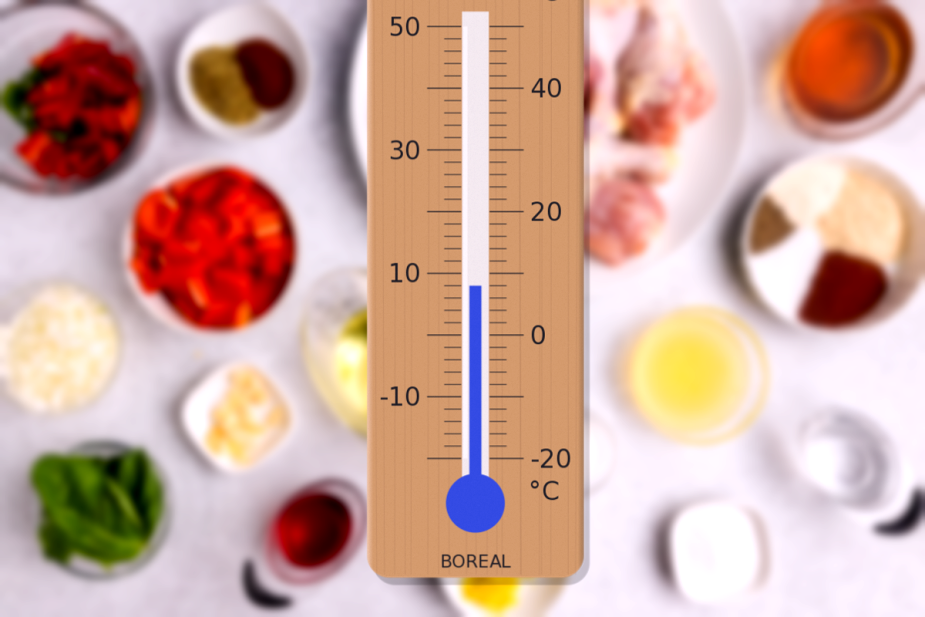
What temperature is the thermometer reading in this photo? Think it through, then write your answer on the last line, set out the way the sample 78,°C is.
8,°C
